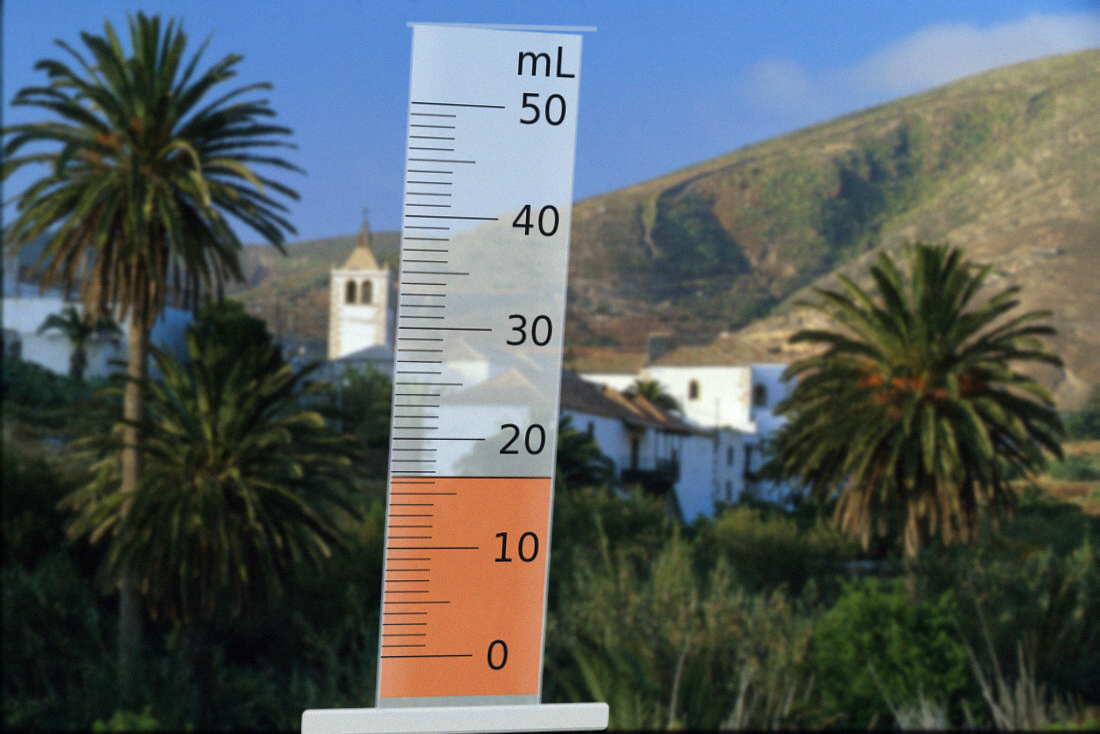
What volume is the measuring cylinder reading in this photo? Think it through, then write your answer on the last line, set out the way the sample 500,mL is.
16.5,mL
